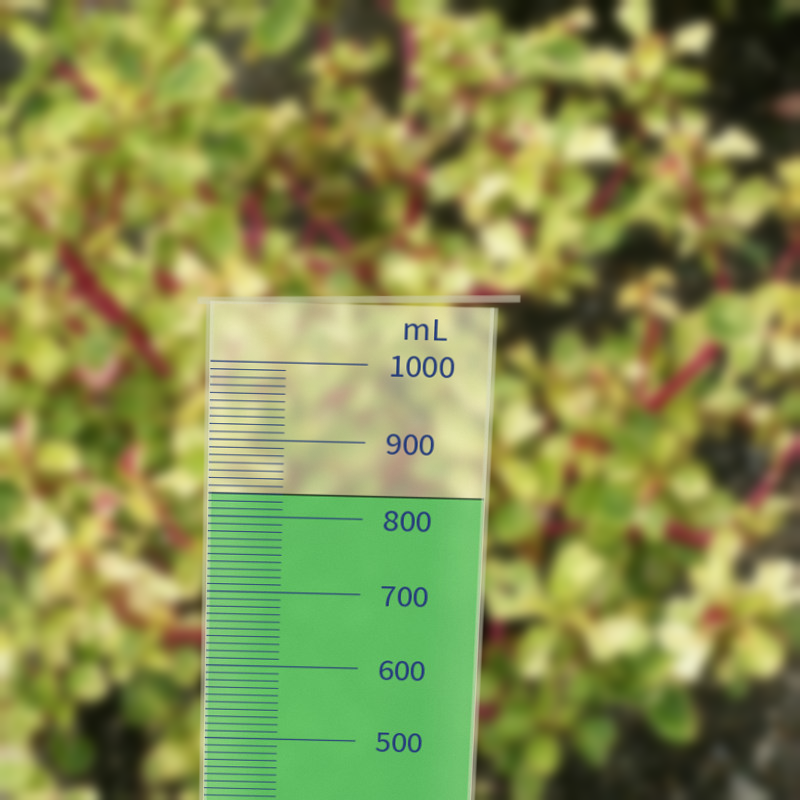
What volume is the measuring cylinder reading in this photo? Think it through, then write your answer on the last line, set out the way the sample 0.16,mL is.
830,mL
